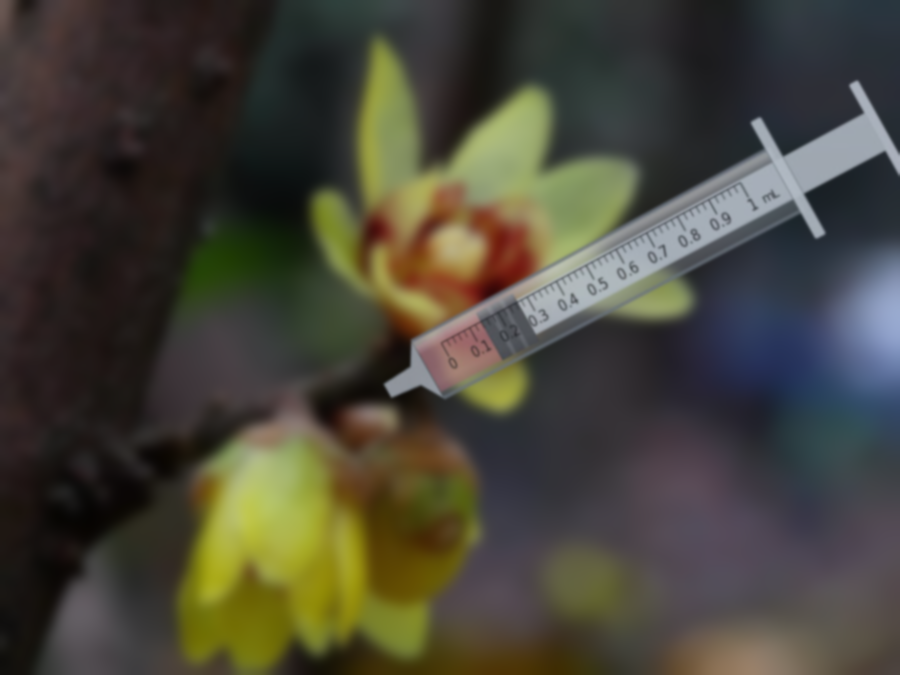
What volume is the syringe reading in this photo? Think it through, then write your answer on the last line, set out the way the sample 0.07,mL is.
0.14,mL
